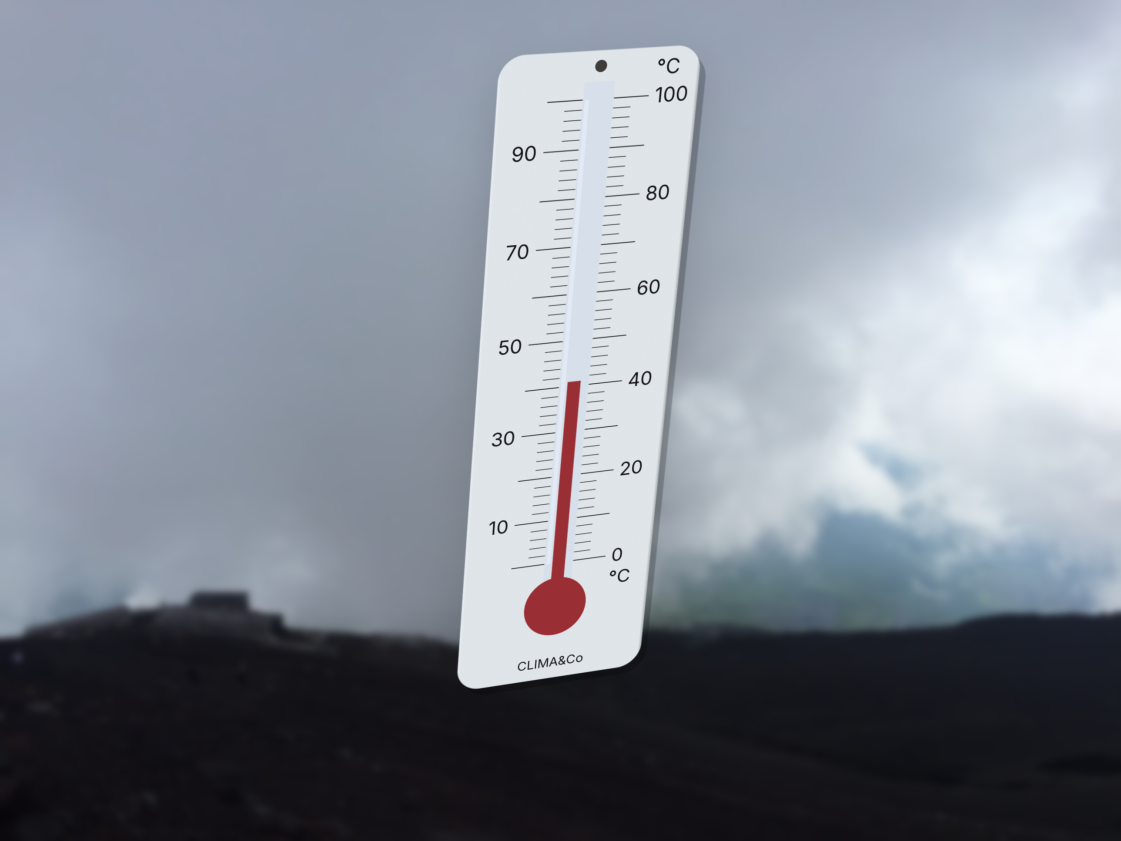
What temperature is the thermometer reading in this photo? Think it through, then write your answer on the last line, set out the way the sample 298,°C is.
41,°C
